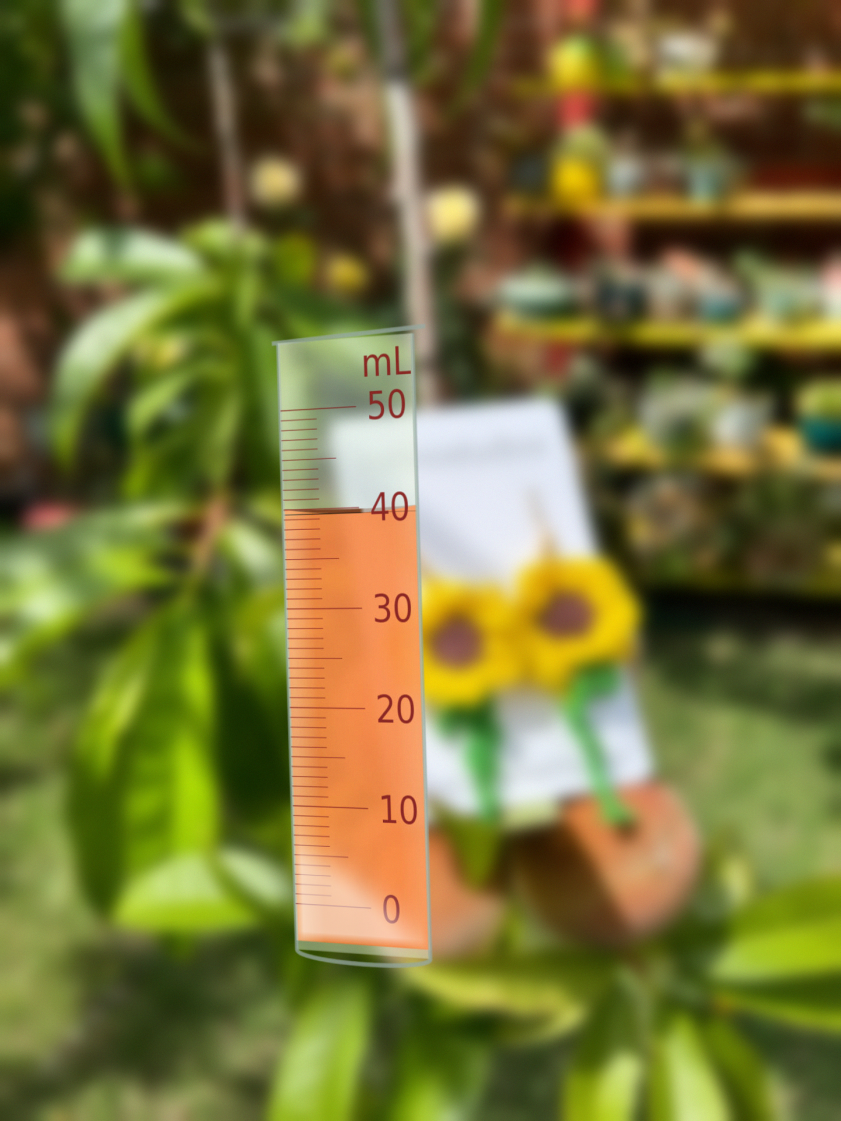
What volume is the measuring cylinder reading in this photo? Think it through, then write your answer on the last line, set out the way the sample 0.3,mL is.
39.5,mL
